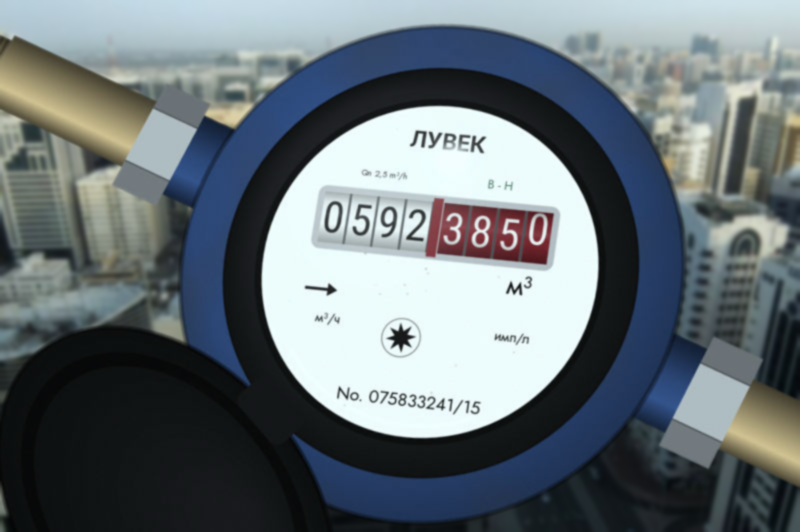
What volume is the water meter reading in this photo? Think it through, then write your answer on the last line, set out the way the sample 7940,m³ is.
592.3850,m³
